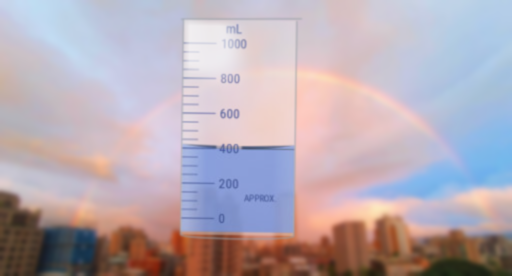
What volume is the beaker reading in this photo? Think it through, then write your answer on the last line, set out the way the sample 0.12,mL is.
400,mL
